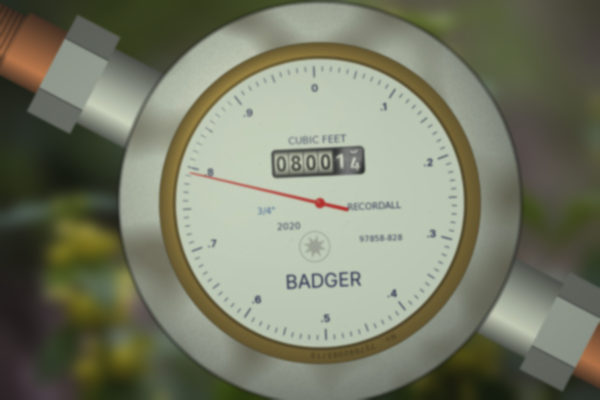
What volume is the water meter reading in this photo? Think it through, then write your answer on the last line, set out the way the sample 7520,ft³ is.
80013.79,ft³
